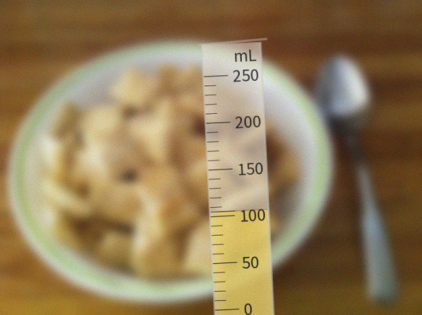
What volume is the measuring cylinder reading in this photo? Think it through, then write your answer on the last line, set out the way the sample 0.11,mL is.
105,mL
